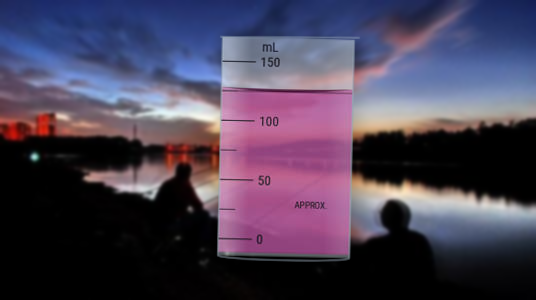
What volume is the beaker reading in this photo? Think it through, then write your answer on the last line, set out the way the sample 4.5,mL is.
125,mL
